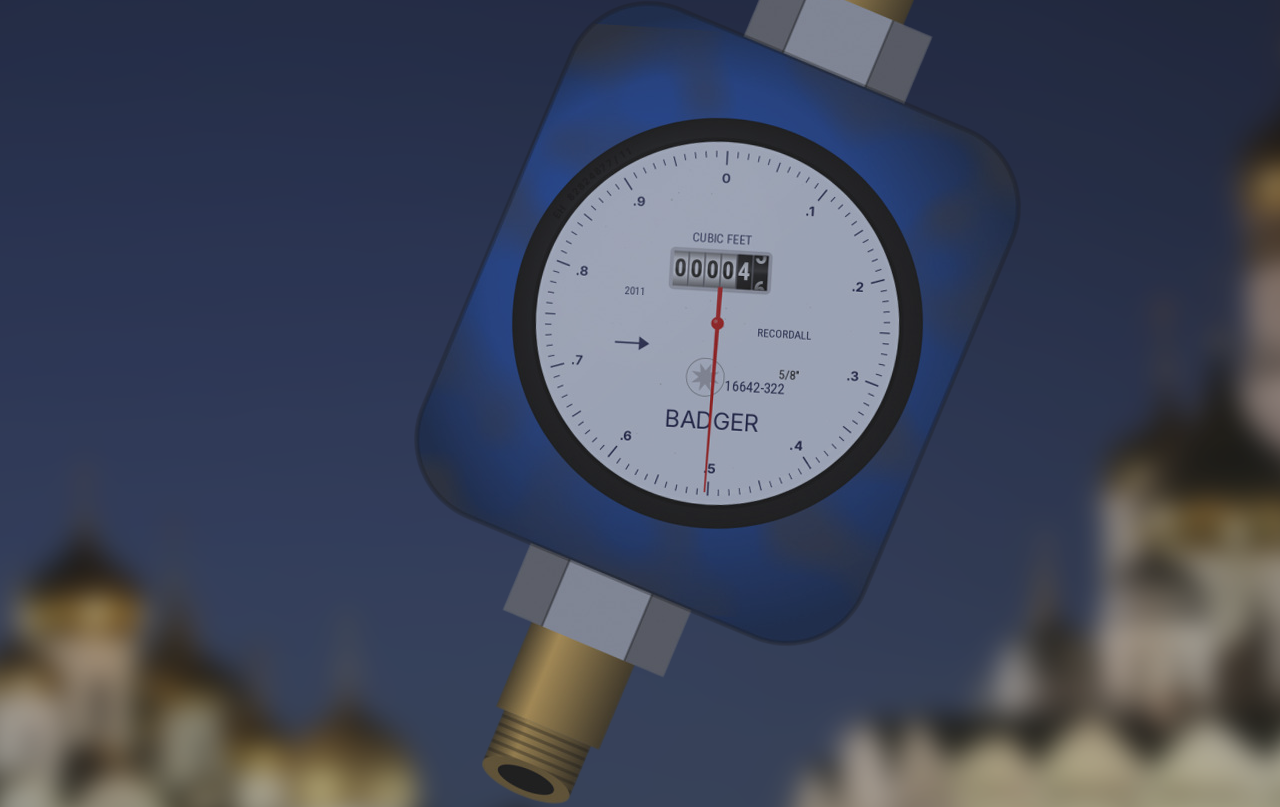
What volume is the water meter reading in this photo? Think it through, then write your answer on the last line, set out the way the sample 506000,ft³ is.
45.50,ft³
